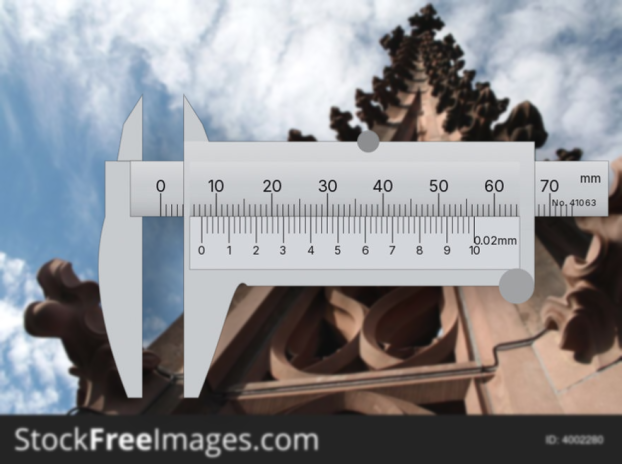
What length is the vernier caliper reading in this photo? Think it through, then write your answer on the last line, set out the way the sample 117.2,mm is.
7.4,mm
